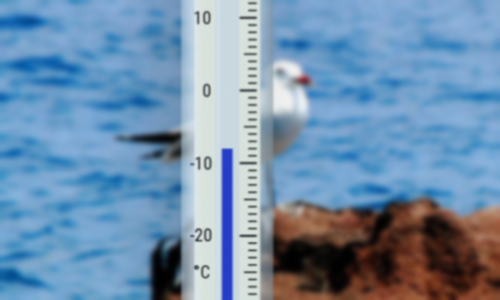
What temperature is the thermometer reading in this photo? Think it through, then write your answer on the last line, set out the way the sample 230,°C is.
-8,°C
